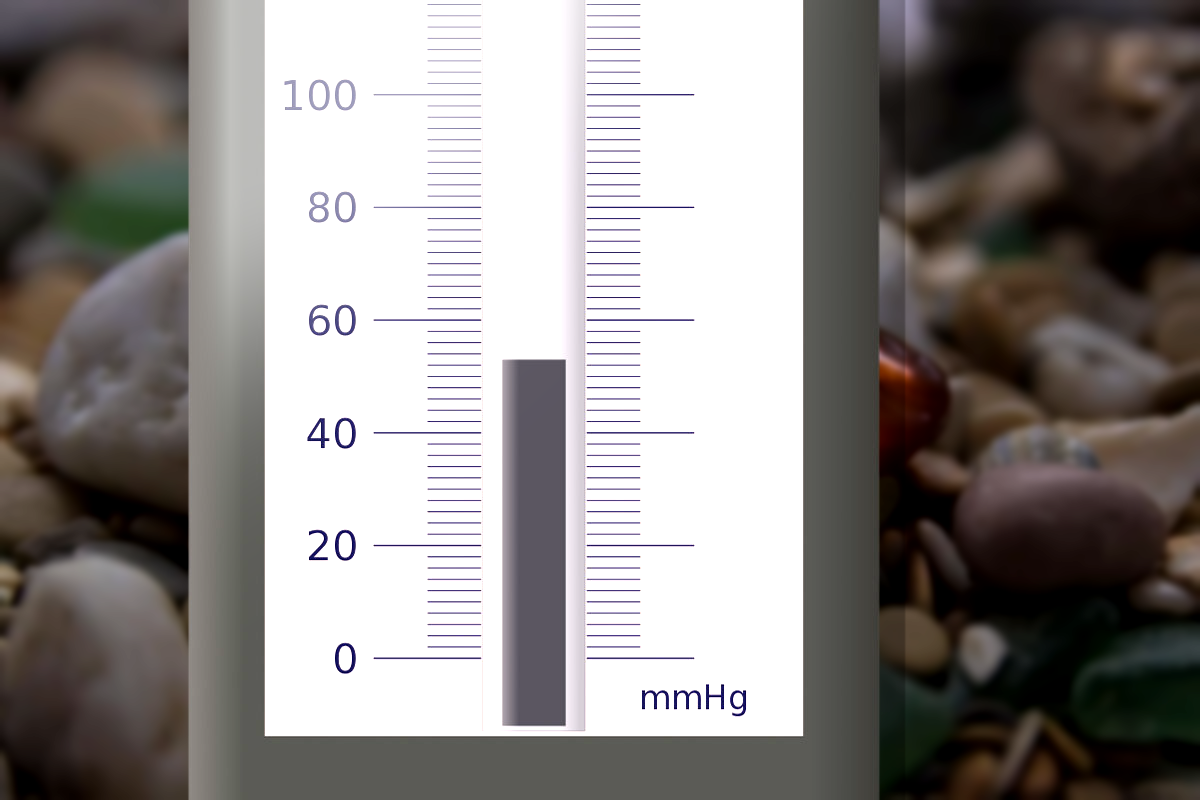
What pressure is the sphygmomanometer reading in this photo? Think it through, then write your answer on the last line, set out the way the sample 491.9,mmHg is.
53,mmHg
